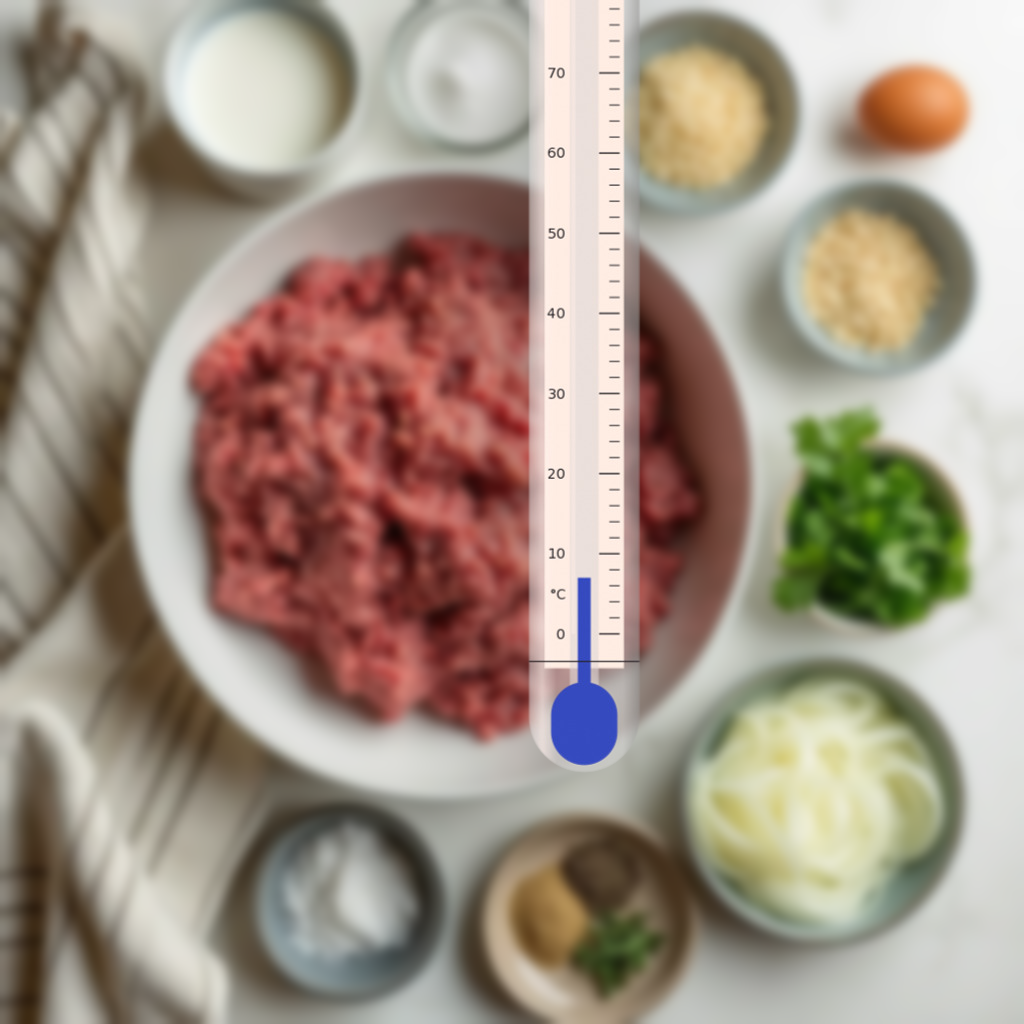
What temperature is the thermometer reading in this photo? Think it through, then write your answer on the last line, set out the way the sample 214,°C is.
7,°C
